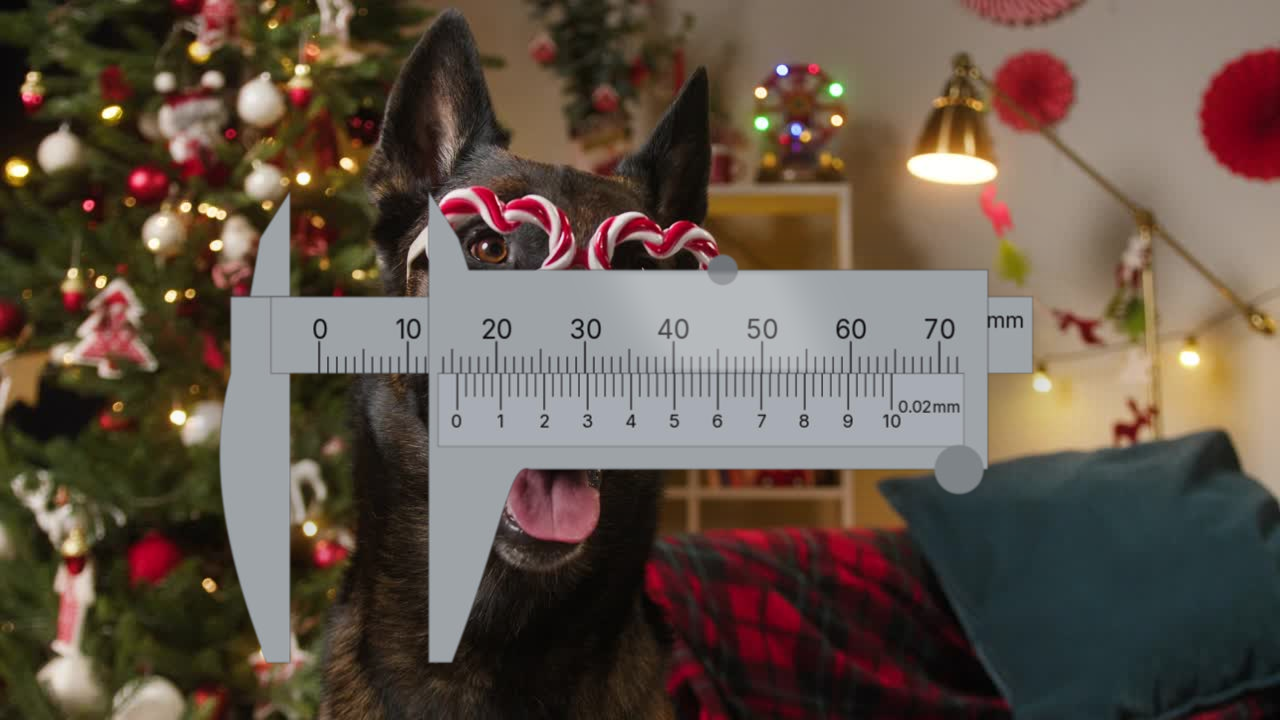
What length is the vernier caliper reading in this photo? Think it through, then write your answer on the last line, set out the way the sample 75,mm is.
15.6,mm
